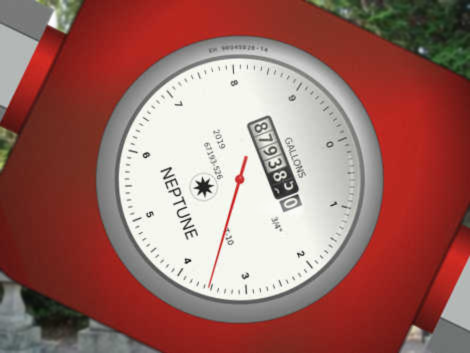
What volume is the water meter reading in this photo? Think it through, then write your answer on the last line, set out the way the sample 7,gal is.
8793853.5,gal
